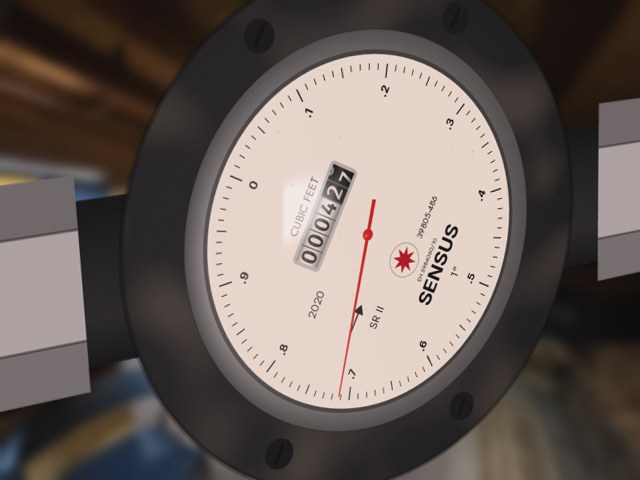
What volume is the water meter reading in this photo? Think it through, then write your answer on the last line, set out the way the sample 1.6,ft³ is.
426.71,ft³
